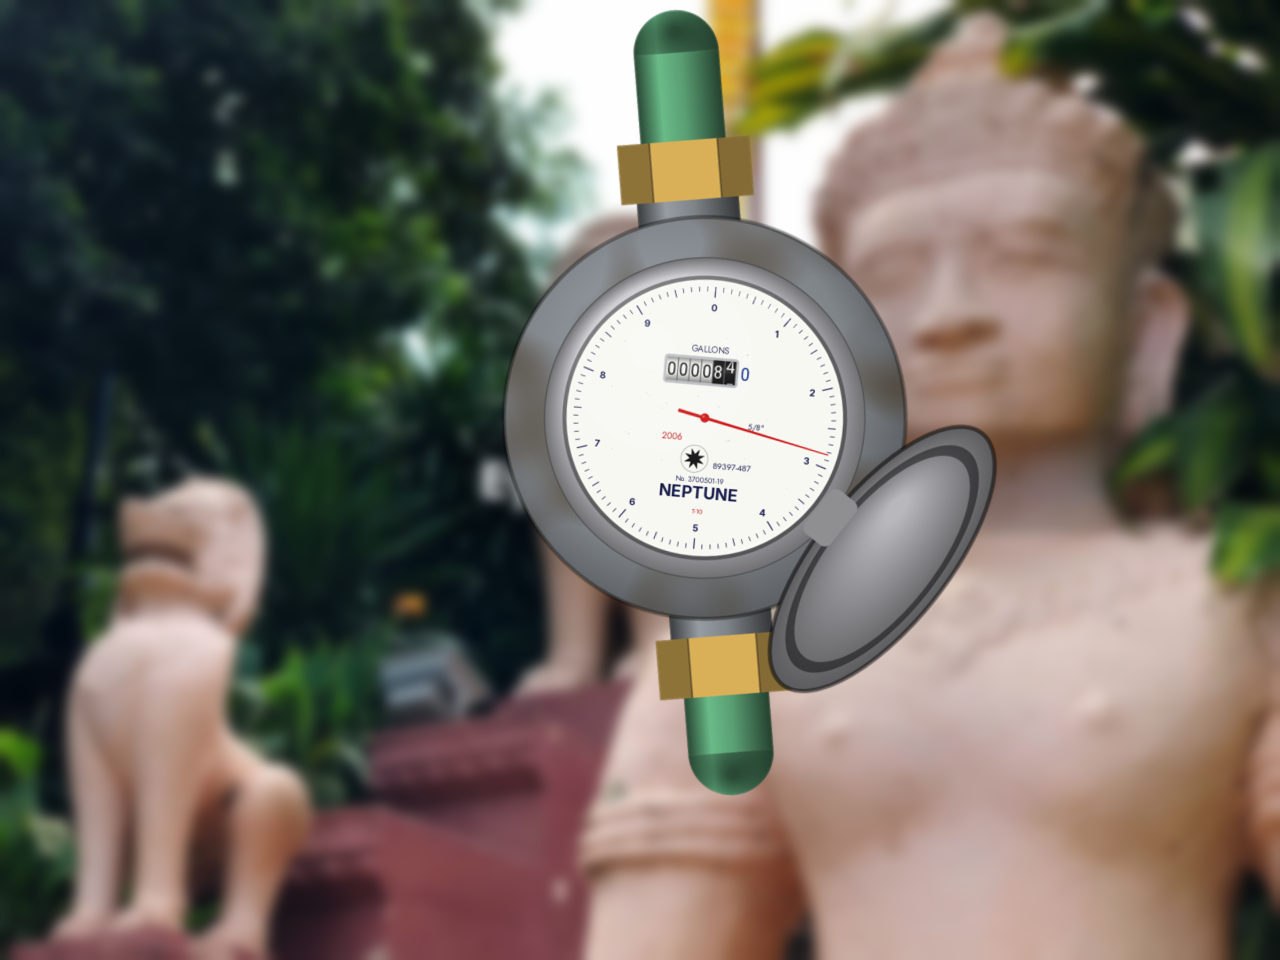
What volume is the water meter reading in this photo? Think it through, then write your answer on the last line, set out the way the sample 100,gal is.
842.8,gal
